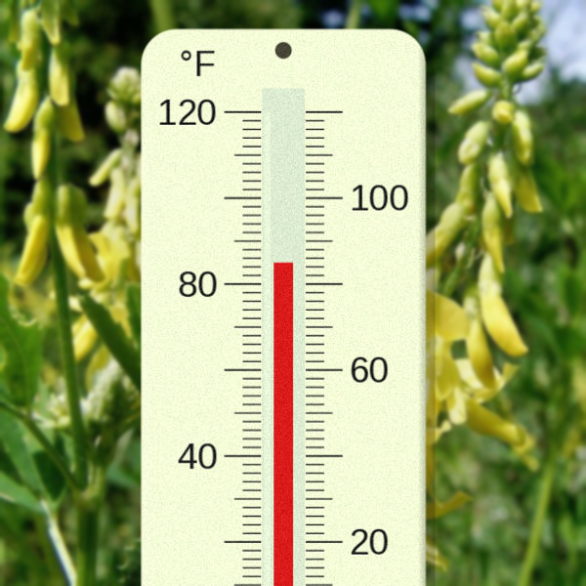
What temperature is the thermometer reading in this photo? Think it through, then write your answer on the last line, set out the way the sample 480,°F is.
85,°F
